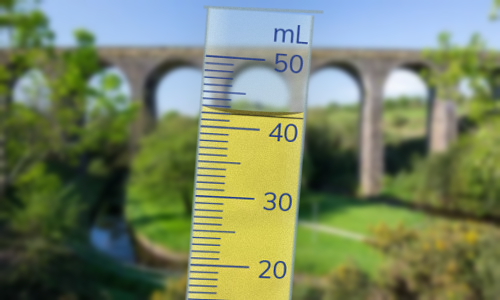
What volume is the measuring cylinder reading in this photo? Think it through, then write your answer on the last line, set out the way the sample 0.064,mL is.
42,mL
